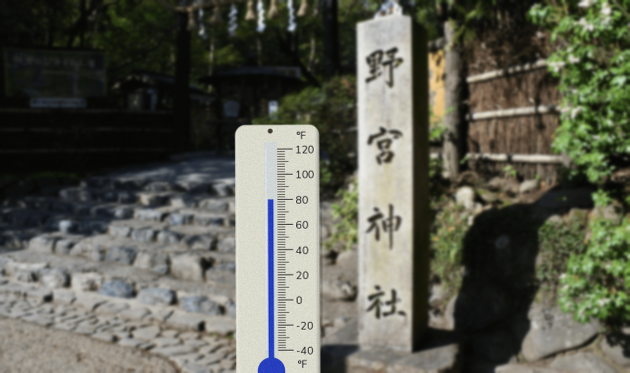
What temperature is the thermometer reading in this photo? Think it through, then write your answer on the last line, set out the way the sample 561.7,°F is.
80,°F
